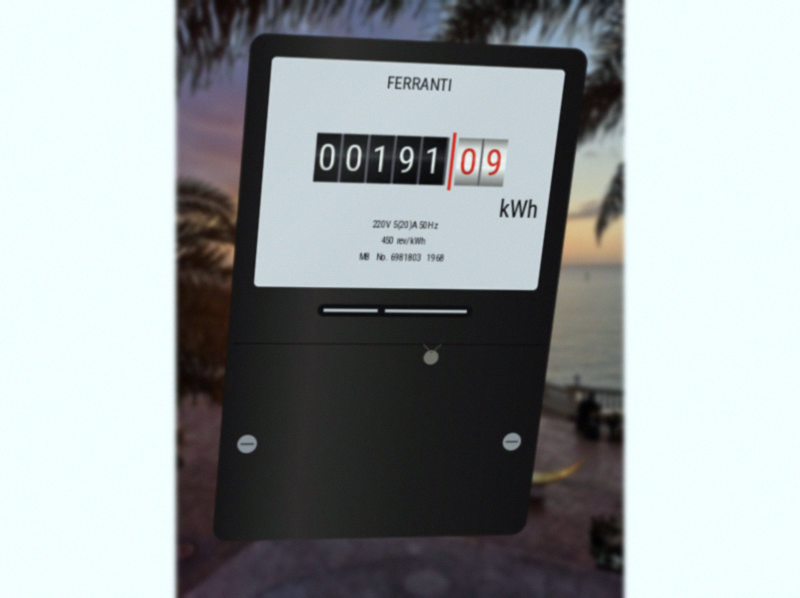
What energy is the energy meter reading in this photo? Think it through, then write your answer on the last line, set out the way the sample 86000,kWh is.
191.09,kWh
